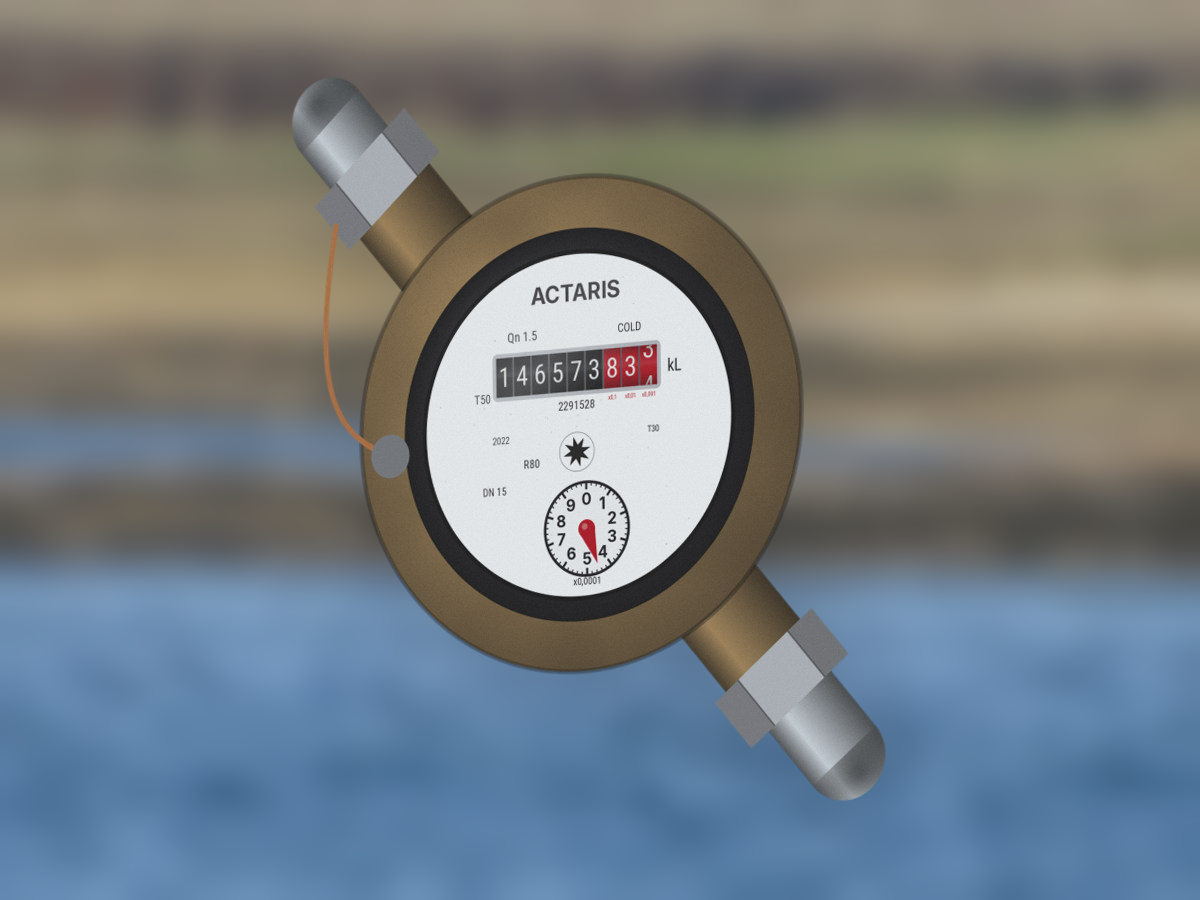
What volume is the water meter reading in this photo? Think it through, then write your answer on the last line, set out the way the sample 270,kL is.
146573.8334,kL
